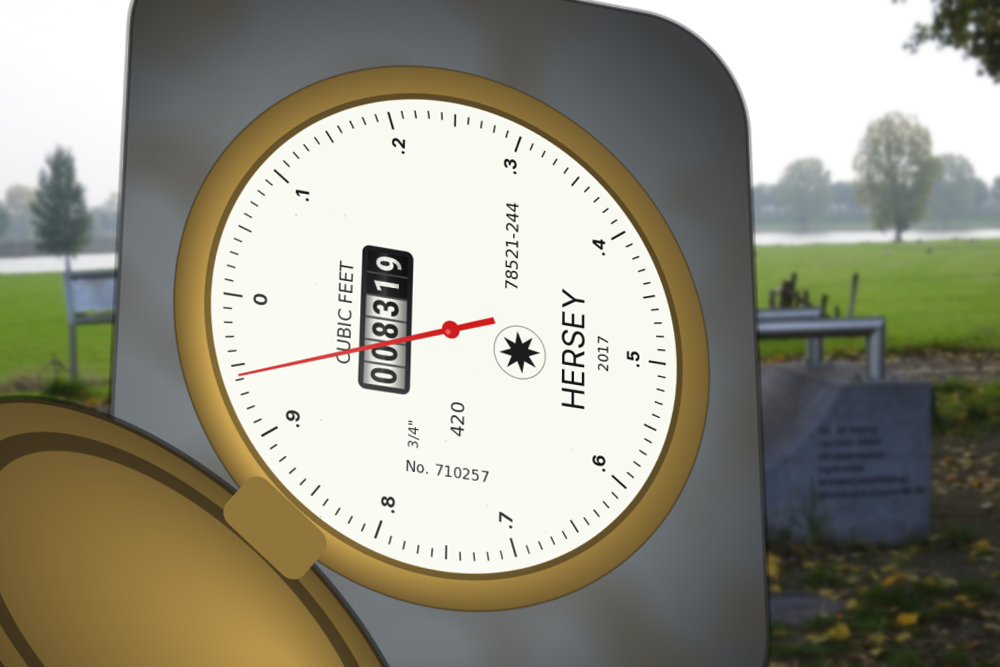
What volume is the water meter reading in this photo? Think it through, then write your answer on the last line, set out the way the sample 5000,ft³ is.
8318.94,ft³
